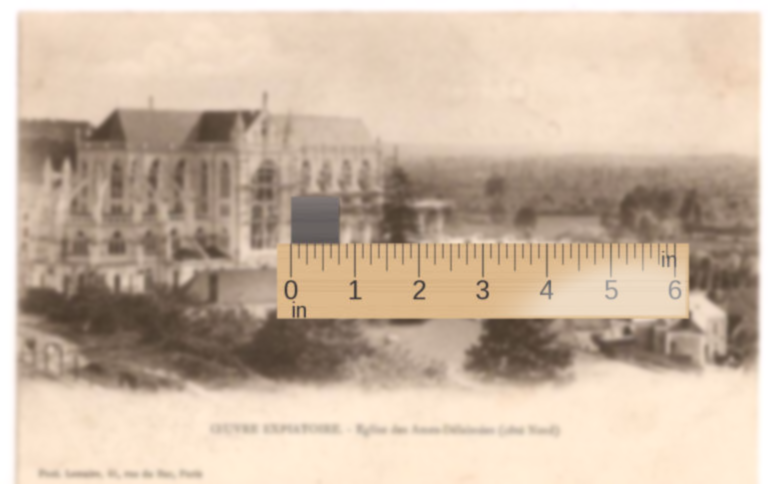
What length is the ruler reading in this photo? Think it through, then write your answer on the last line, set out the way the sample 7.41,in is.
0.75,in
